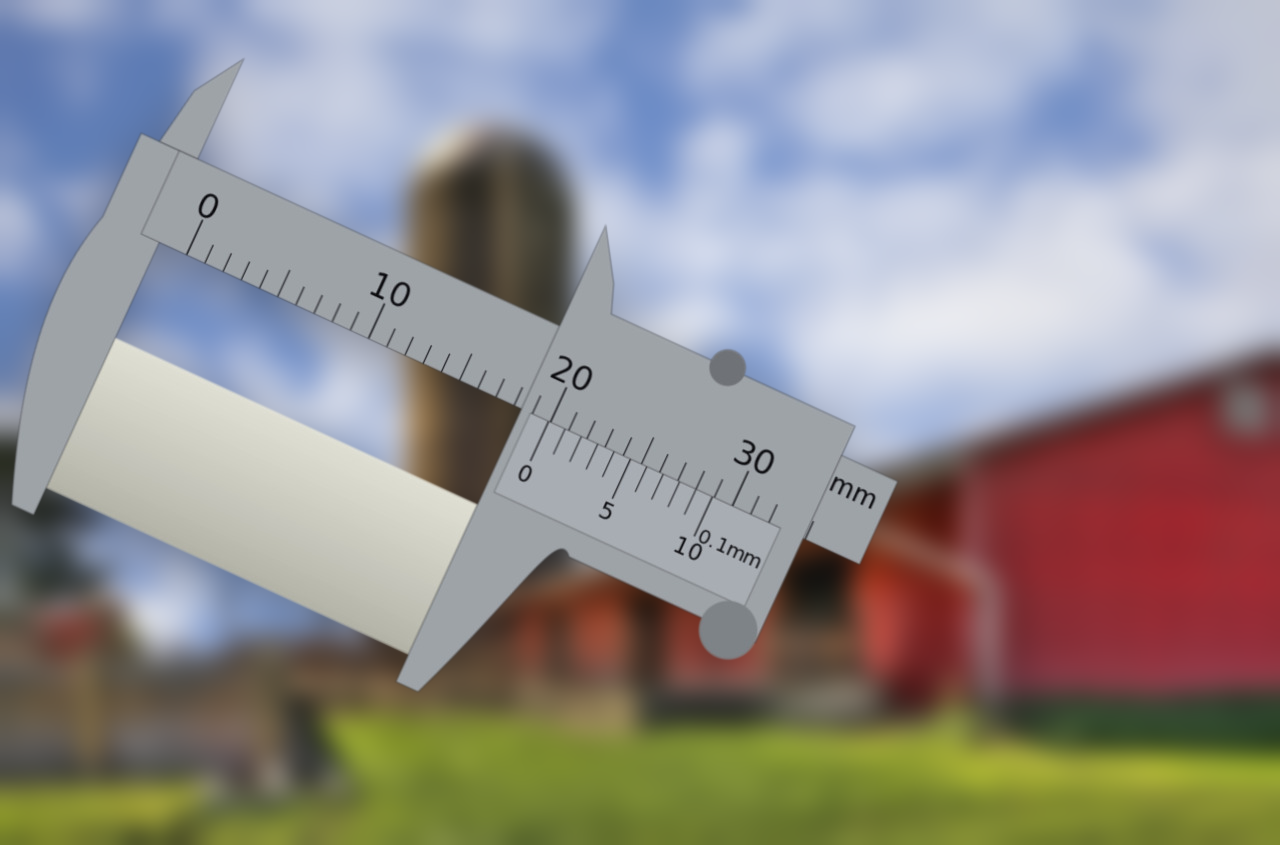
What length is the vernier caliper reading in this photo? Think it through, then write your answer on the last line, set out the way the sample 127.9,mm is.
19.9,mm
